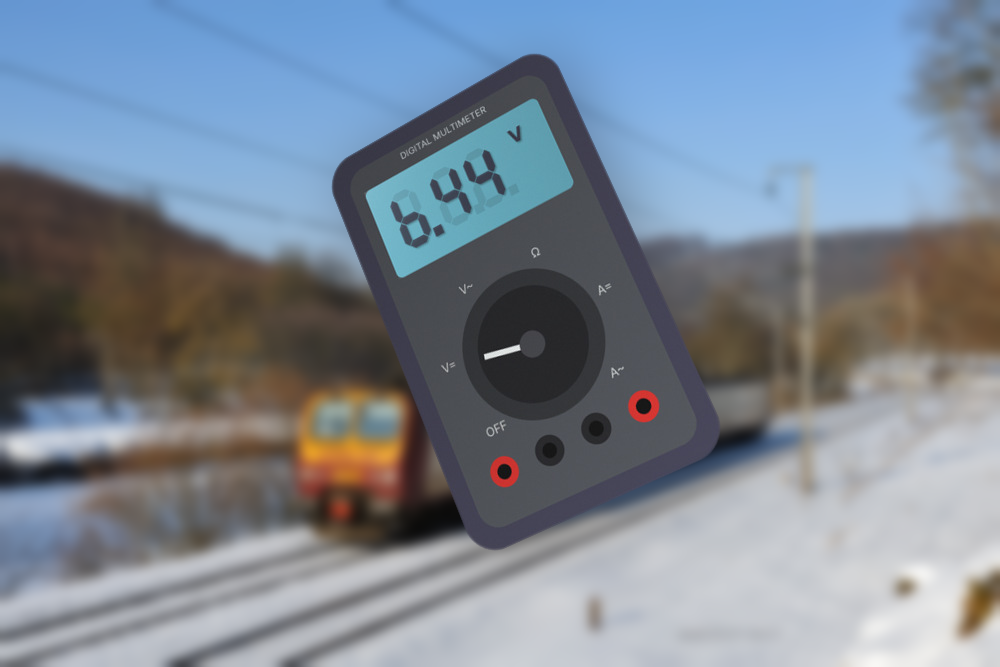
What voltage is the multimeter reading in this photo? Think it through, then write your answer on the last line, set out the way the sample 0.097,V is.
6.44,V
